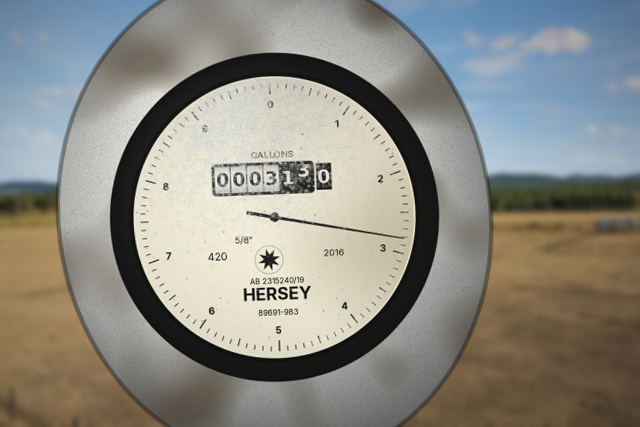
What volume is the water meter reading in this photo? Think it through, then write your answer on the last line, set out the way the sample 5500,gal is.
3132.8,gal
